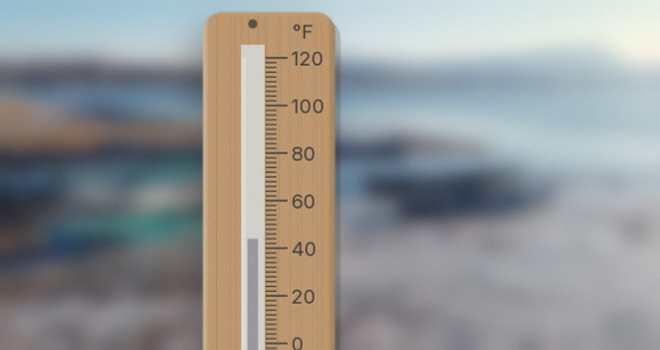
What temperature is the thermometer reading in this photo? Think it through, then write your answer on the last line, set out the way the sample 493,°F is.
44,°F
